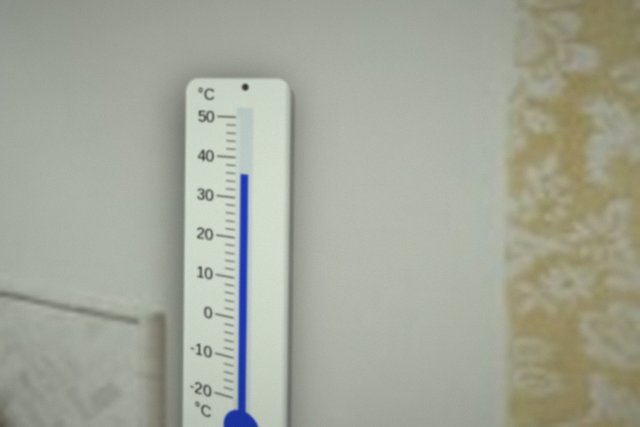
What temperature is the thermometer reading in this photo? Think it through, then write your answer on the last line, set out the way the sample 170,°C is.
36,°C
